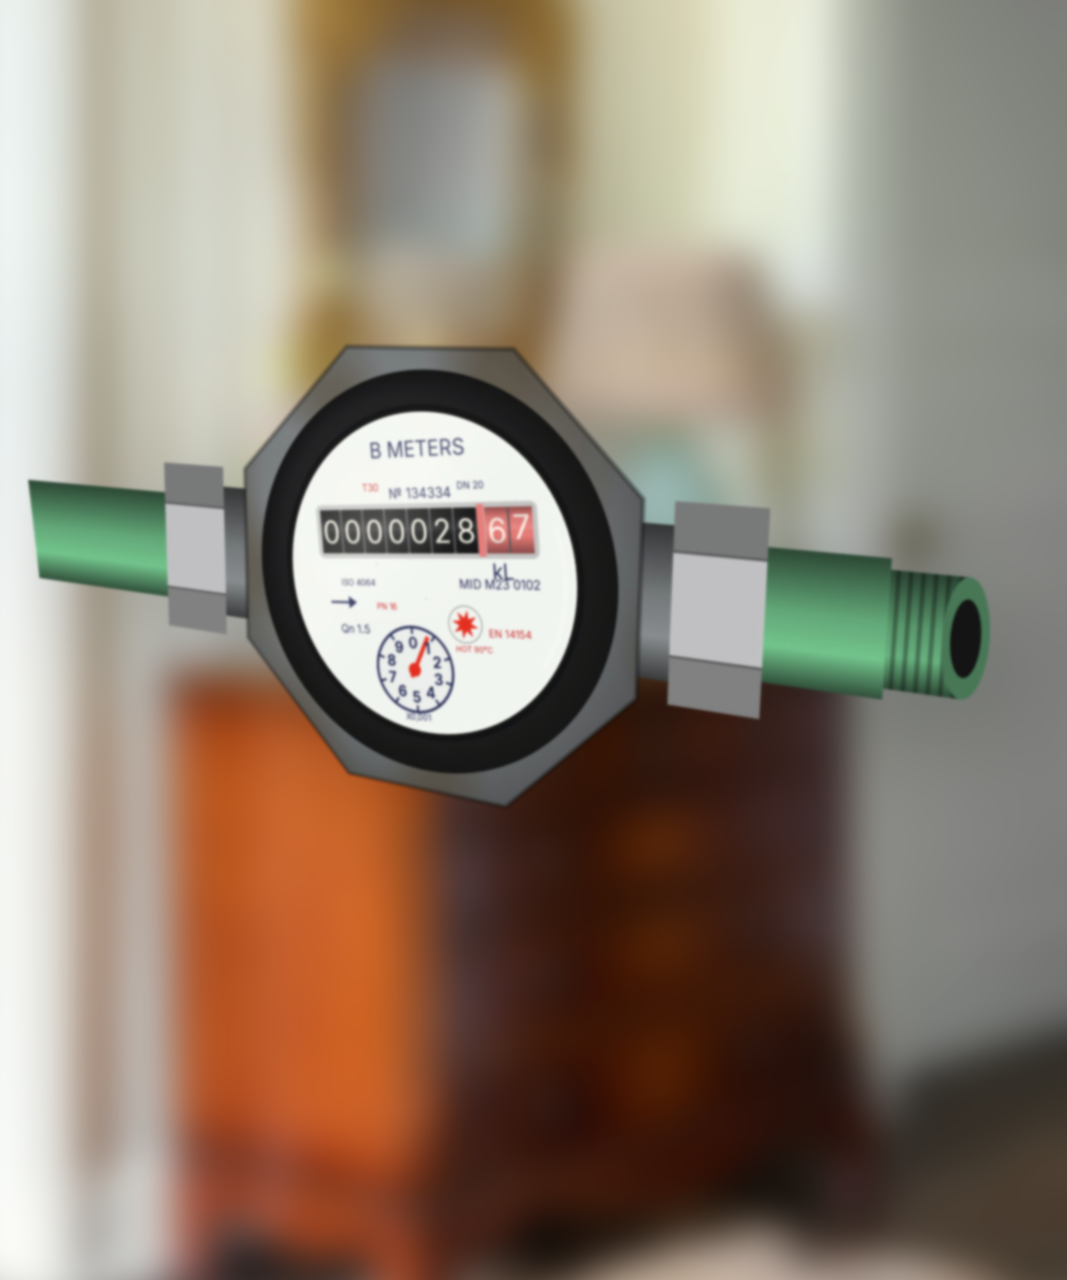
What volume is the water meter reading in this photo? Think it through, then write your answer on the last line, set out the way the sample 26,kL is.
28.670,kL
